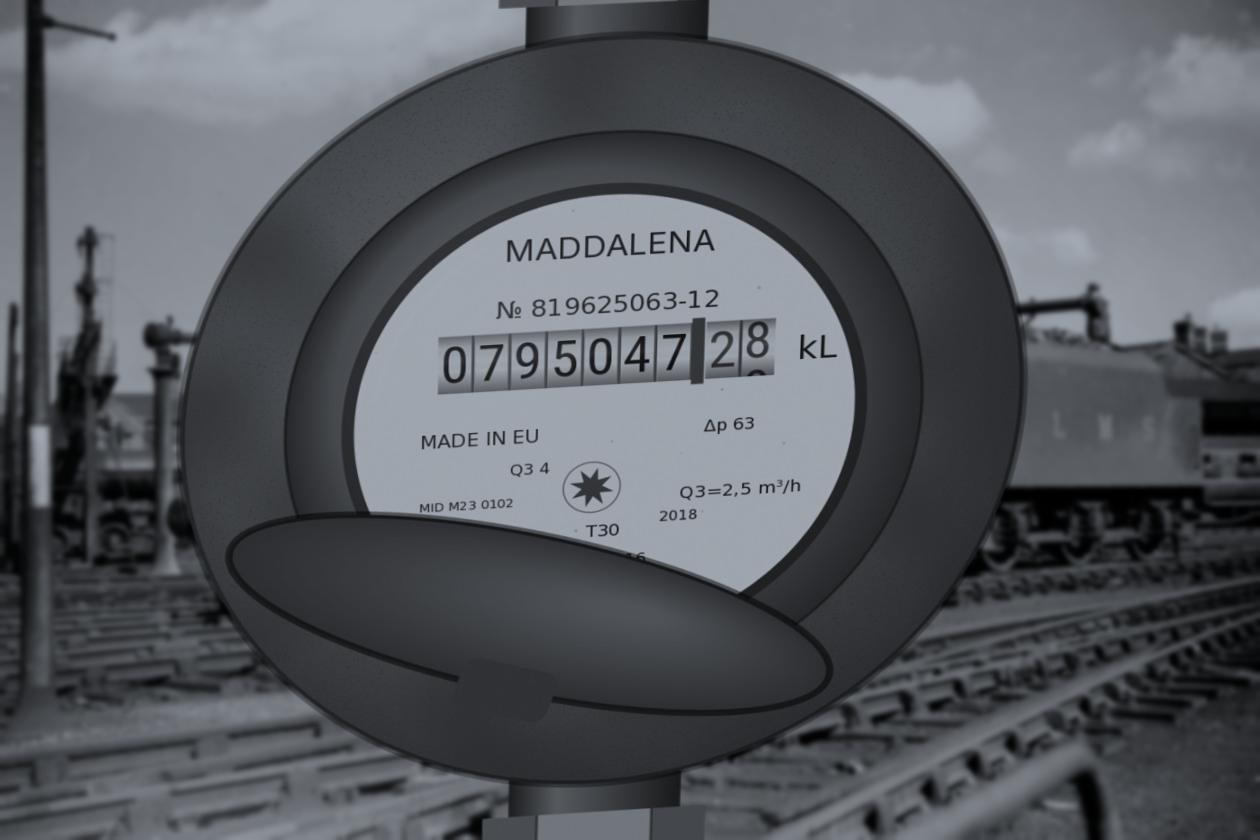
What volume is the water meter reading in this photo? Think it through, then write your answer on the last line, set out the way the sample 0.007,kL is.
795047.28,kL
